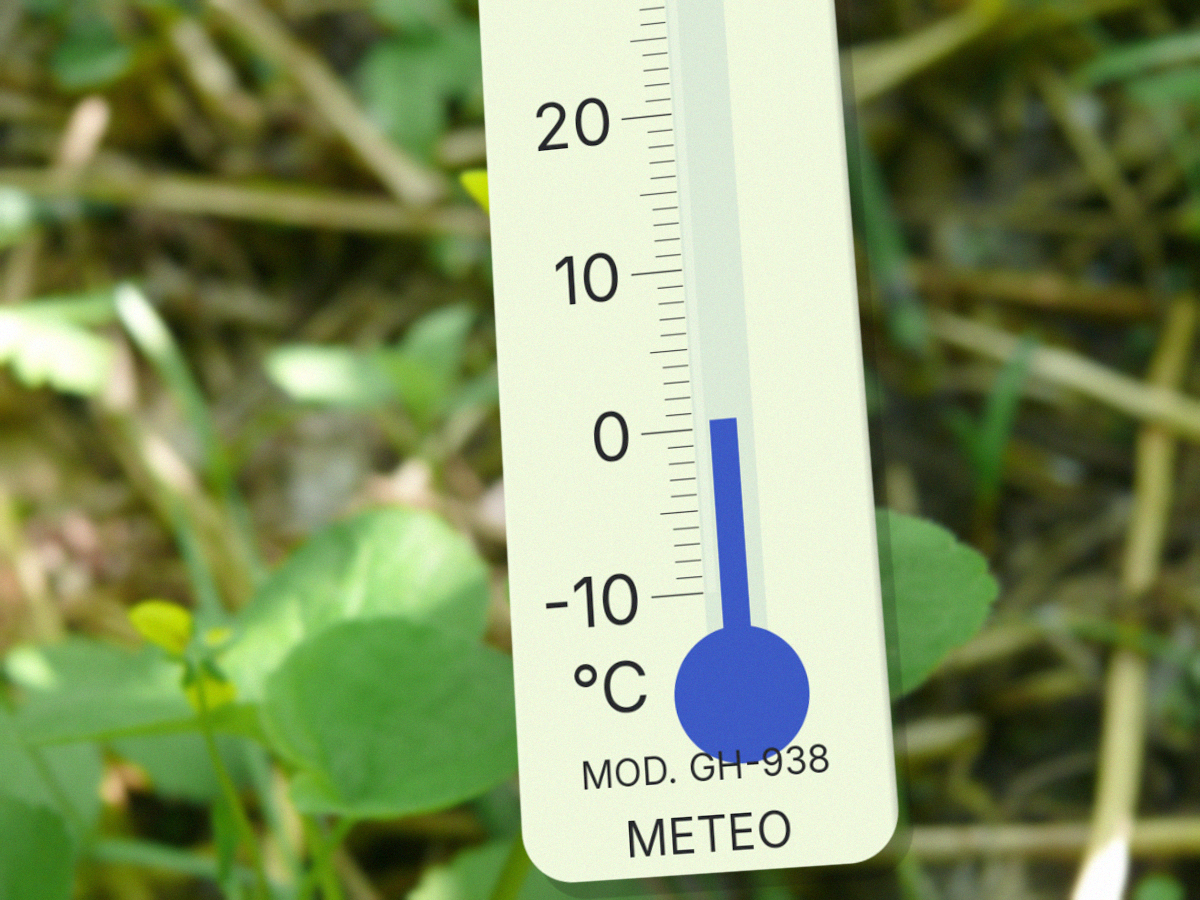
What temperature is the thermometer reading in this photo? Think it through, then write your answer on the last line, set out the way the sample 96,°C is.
0.5,°C
